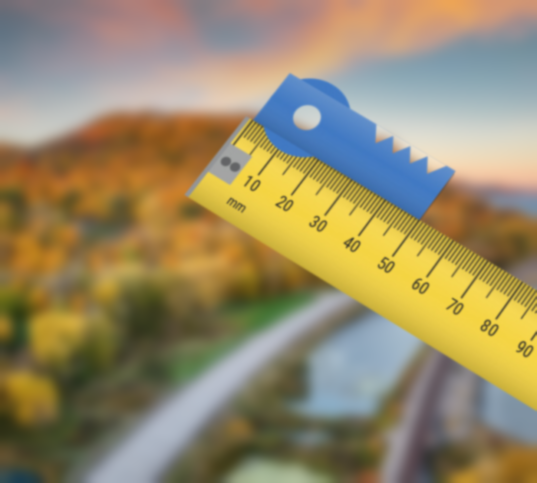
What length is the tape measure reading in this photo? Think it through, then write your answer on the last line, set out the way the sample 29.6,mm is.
50,mm
